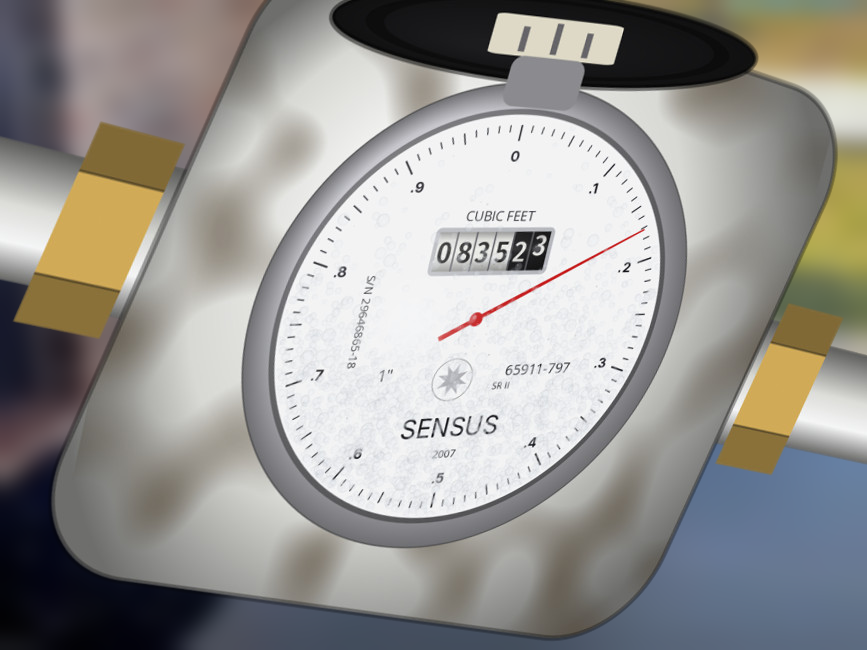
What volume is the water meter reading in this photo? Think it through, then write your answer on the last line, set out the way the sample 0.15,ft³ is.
83523.17,ft³
